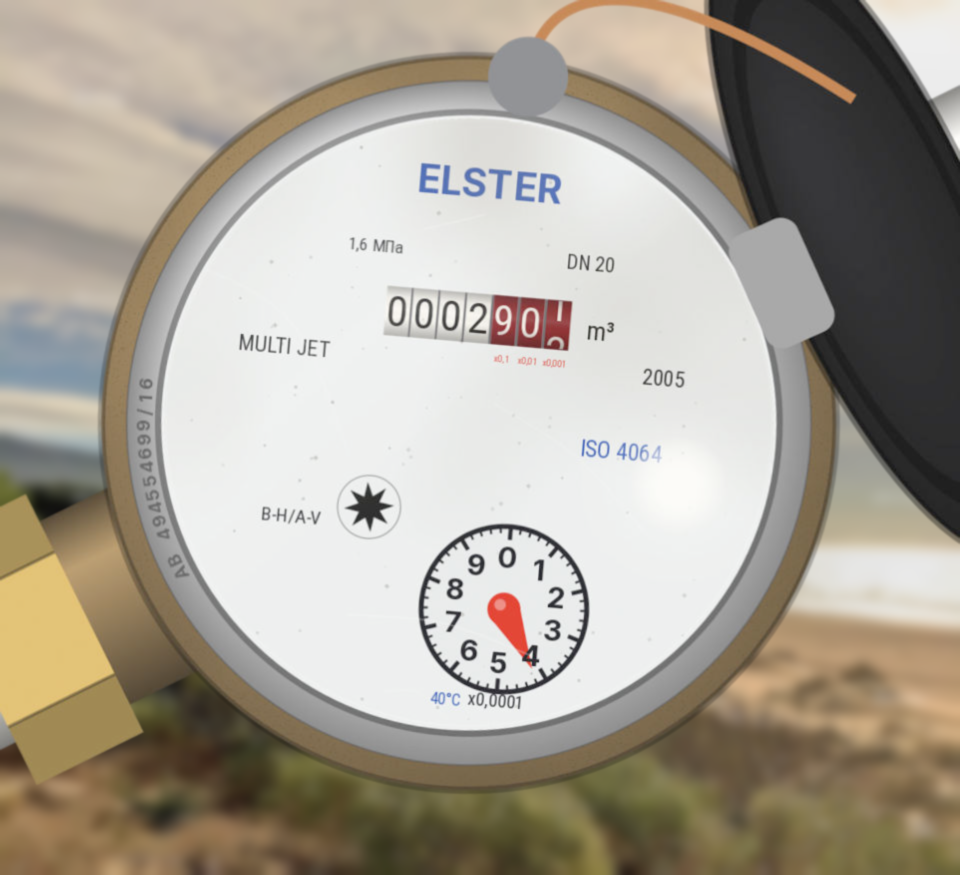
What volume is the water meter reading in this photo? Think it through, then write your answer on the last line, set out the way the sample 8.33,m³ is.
2.9014,m³
